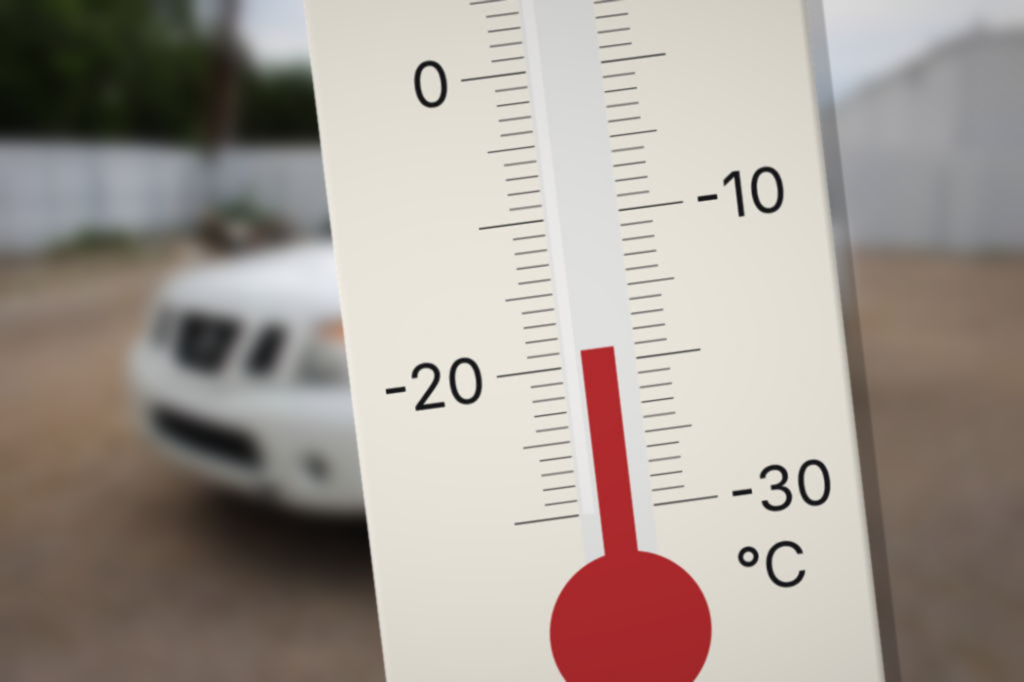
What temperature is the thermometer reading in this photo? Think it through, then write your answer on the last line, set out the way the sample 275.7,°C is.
-19,°C
